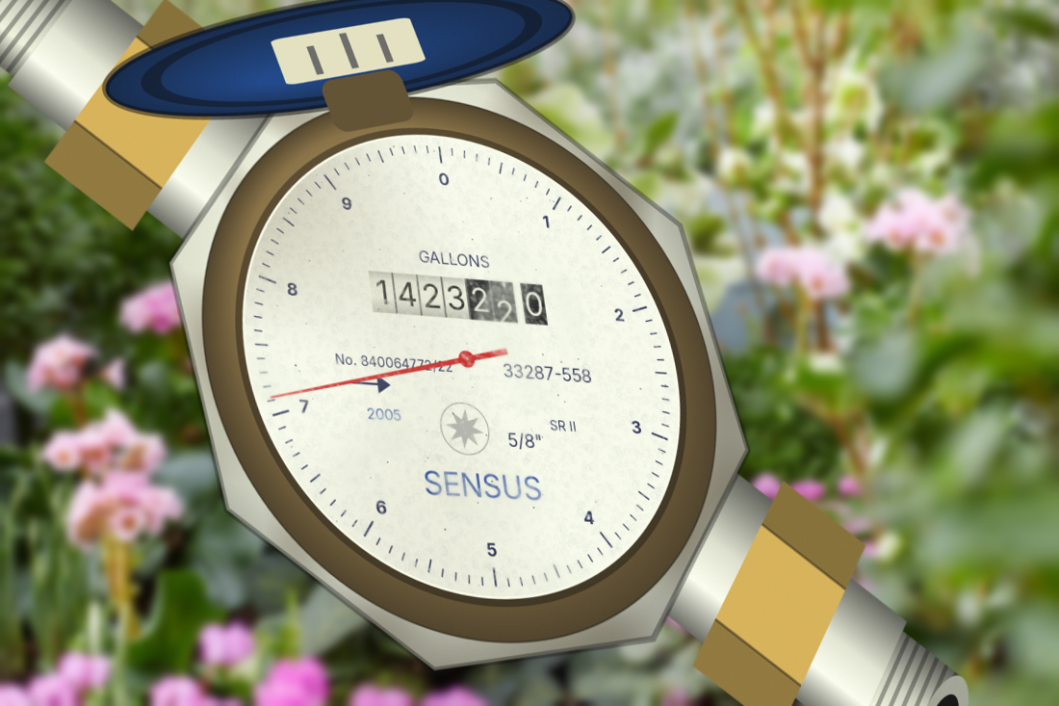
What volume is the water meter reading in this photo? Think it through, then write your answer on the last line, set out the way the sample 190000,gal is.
1423217.1,gal
